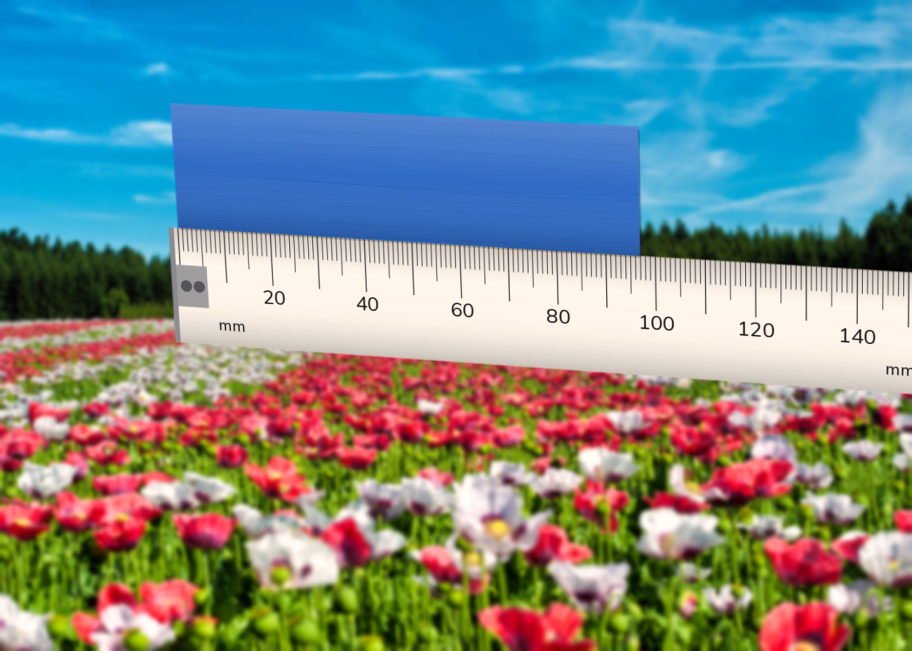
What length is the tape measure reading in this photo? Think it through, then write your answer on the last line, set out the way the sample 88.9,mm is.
97,mm
